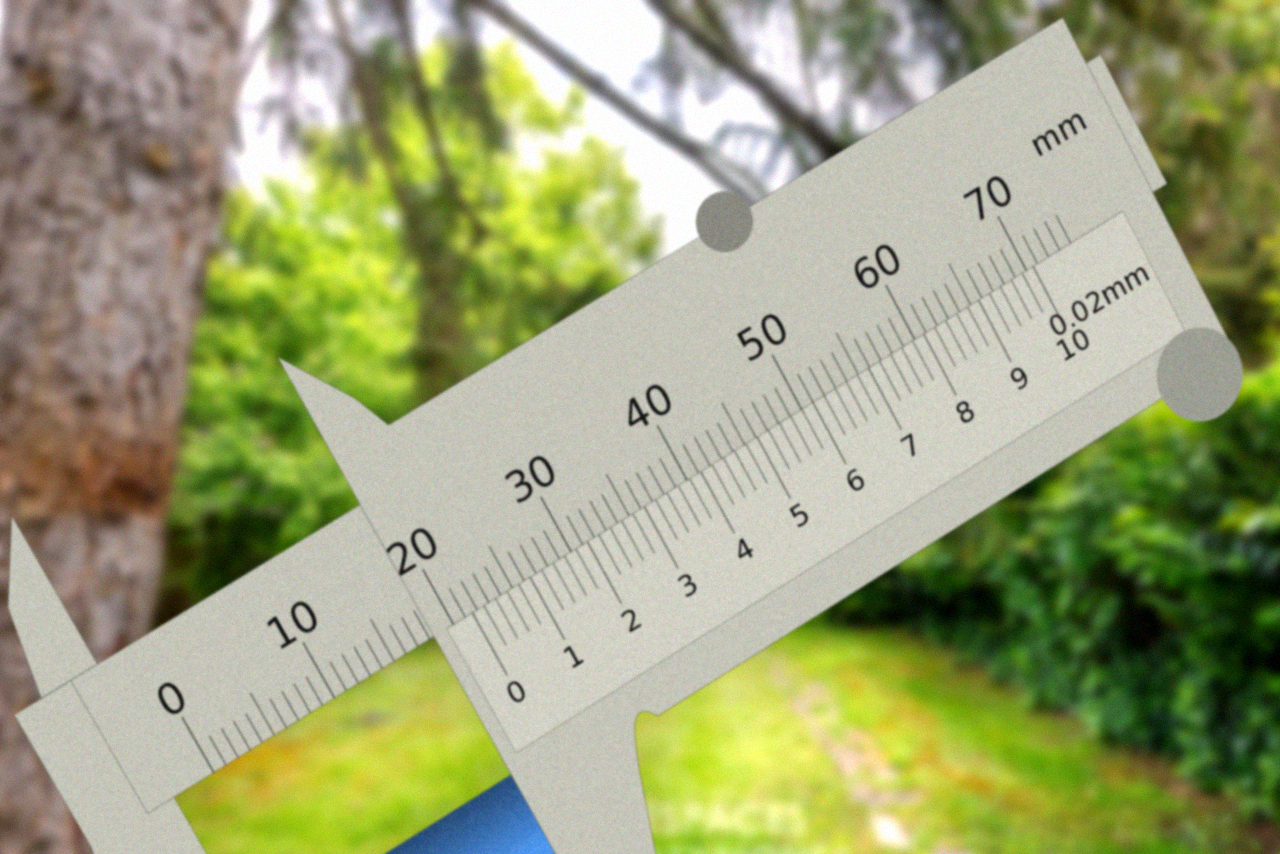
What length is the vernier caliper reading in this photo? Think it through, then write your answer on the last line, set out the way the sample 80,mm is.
21.6,mm
